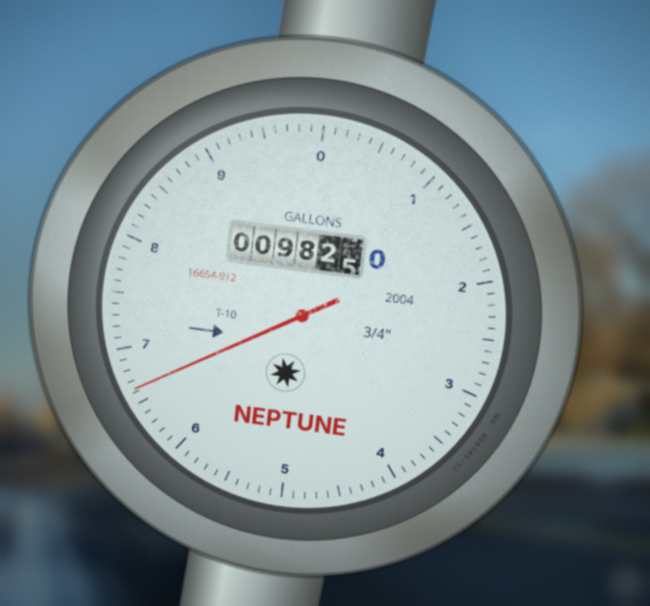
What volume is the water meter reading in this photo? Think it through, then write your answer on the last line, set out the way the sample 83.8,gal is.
98246.6,gal
